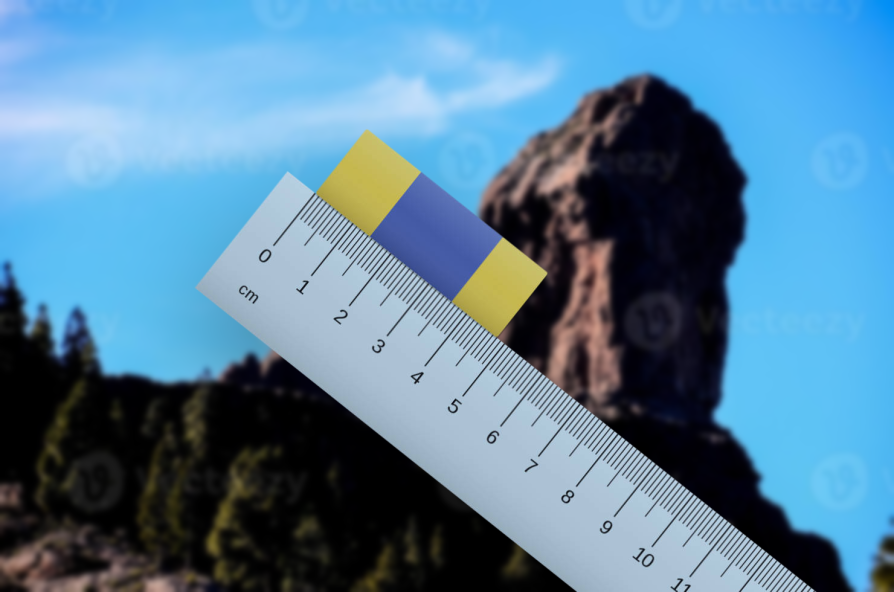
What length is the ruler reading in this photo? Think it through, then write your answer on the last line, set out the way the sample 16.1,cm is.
4.8,cm
